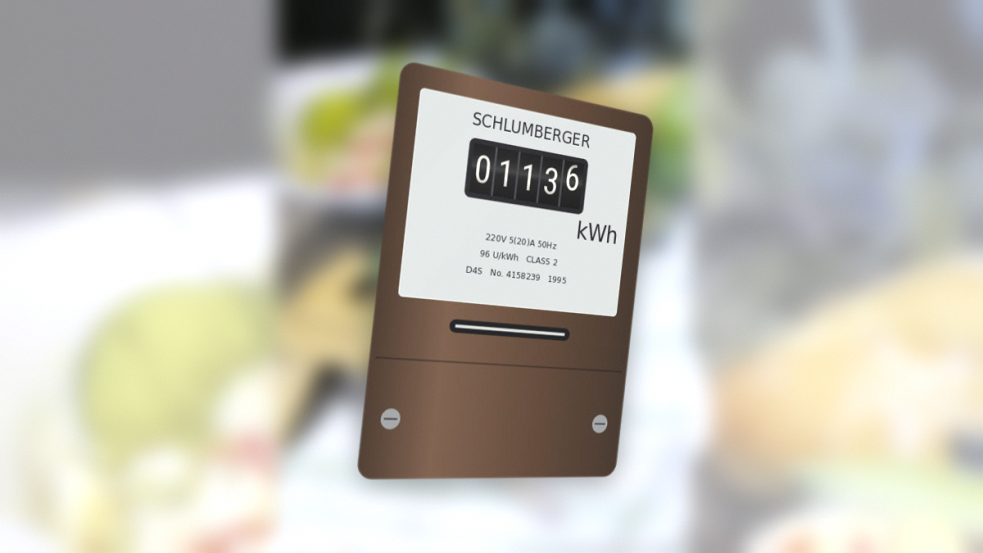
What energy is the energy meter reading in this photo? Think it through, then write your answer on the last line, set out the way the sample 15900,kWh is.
1136,kWh
